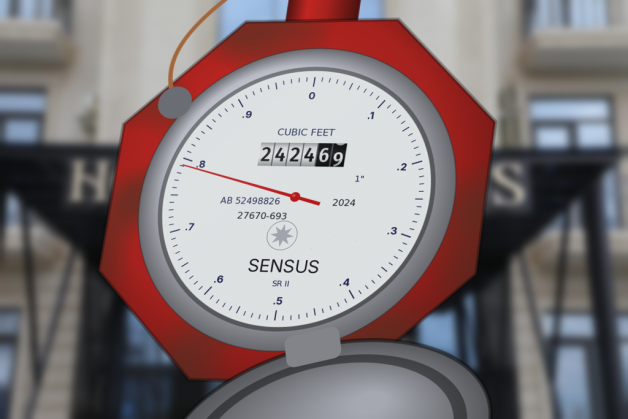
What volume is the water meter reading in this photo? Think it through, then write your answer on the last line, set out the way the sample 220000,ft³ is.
242468.79,ft³
